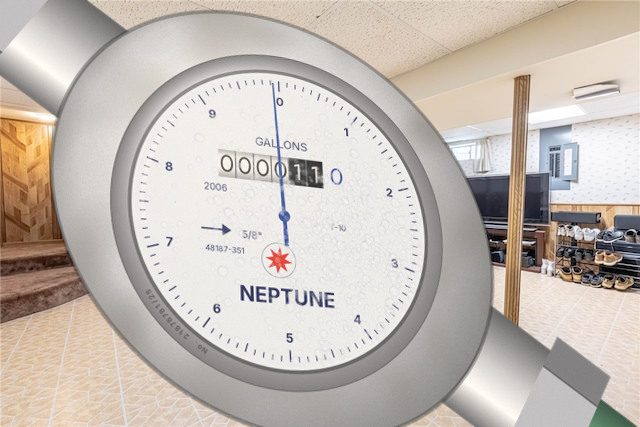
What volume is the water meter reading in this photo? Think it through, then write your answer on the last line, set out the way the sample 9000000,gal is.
109.9,gal
